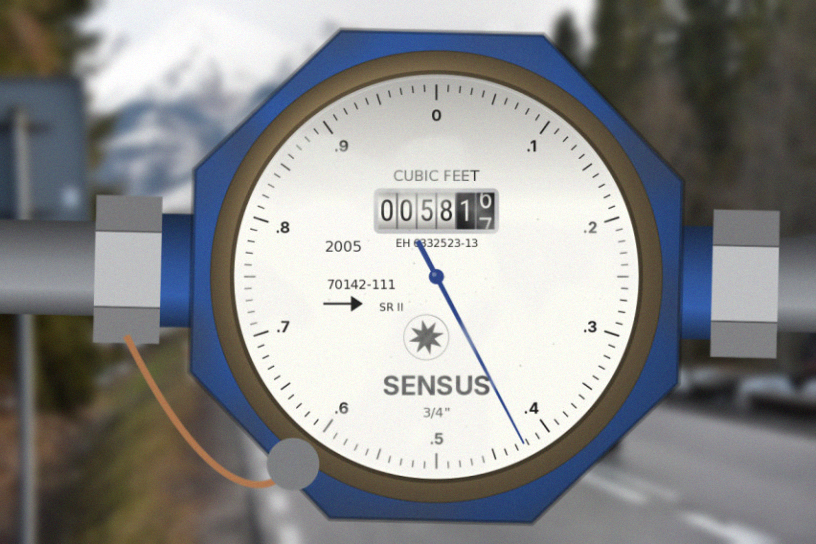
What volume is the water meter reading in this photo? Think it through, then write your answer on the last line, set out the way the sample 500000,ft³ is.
5816.42,ft³
